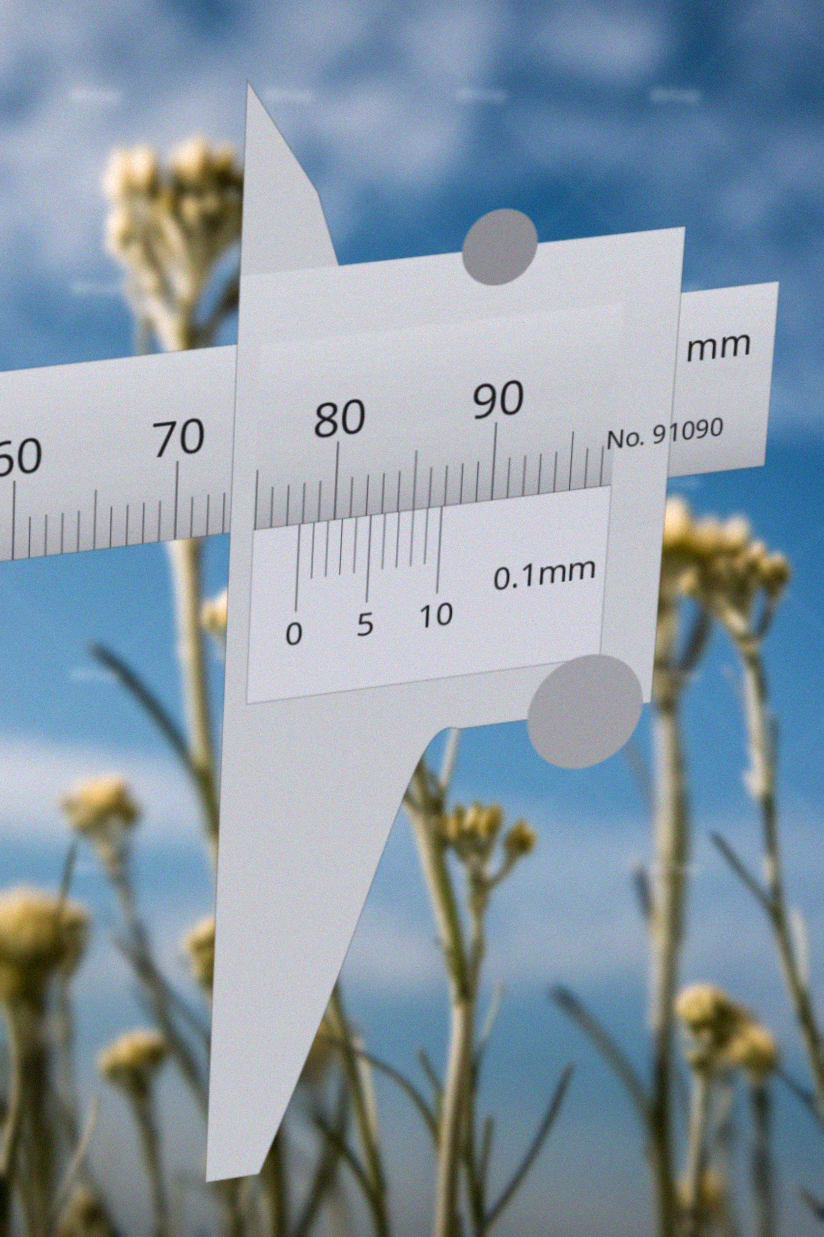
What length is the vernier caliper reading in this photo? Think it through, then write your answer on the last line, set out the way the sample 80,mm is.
77.8,mm
